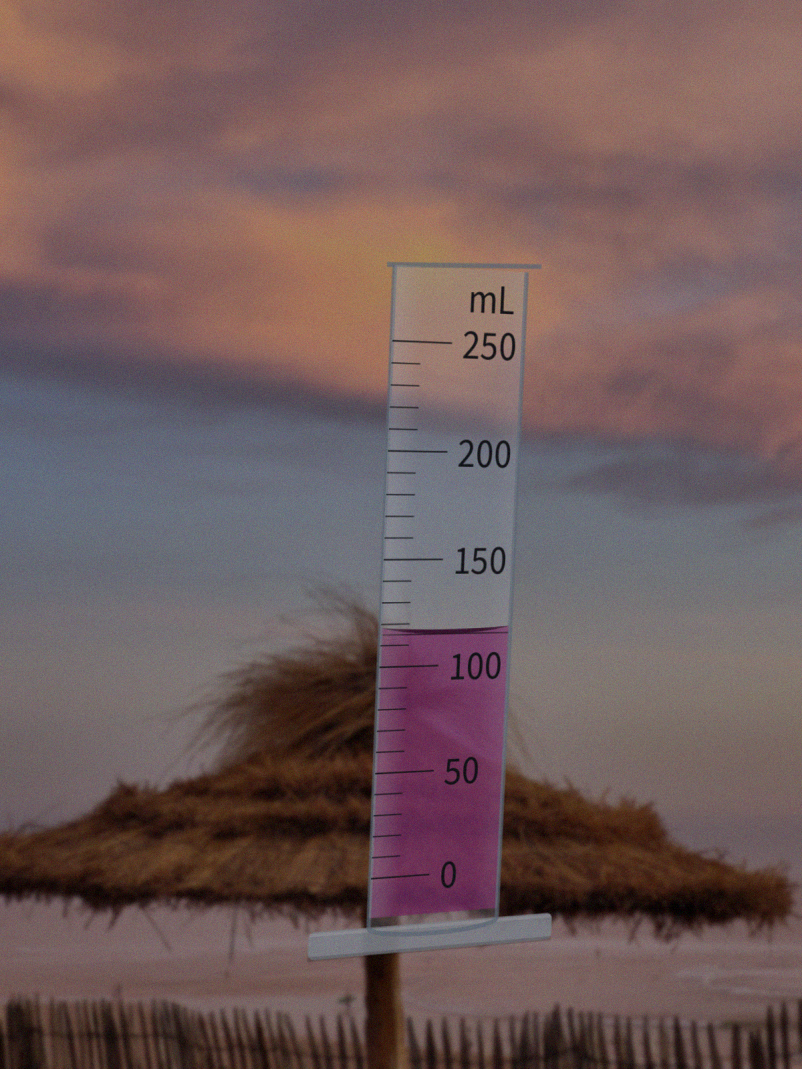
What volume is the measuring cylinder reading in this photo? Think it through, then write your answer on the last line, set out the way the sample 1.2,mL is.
115,mL
